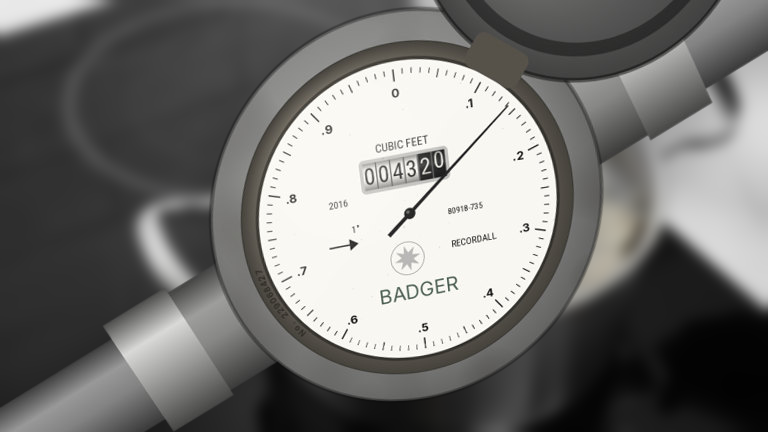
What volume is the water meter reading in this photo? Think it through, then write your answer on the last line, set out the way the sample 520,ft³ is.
4320.14,ft³
